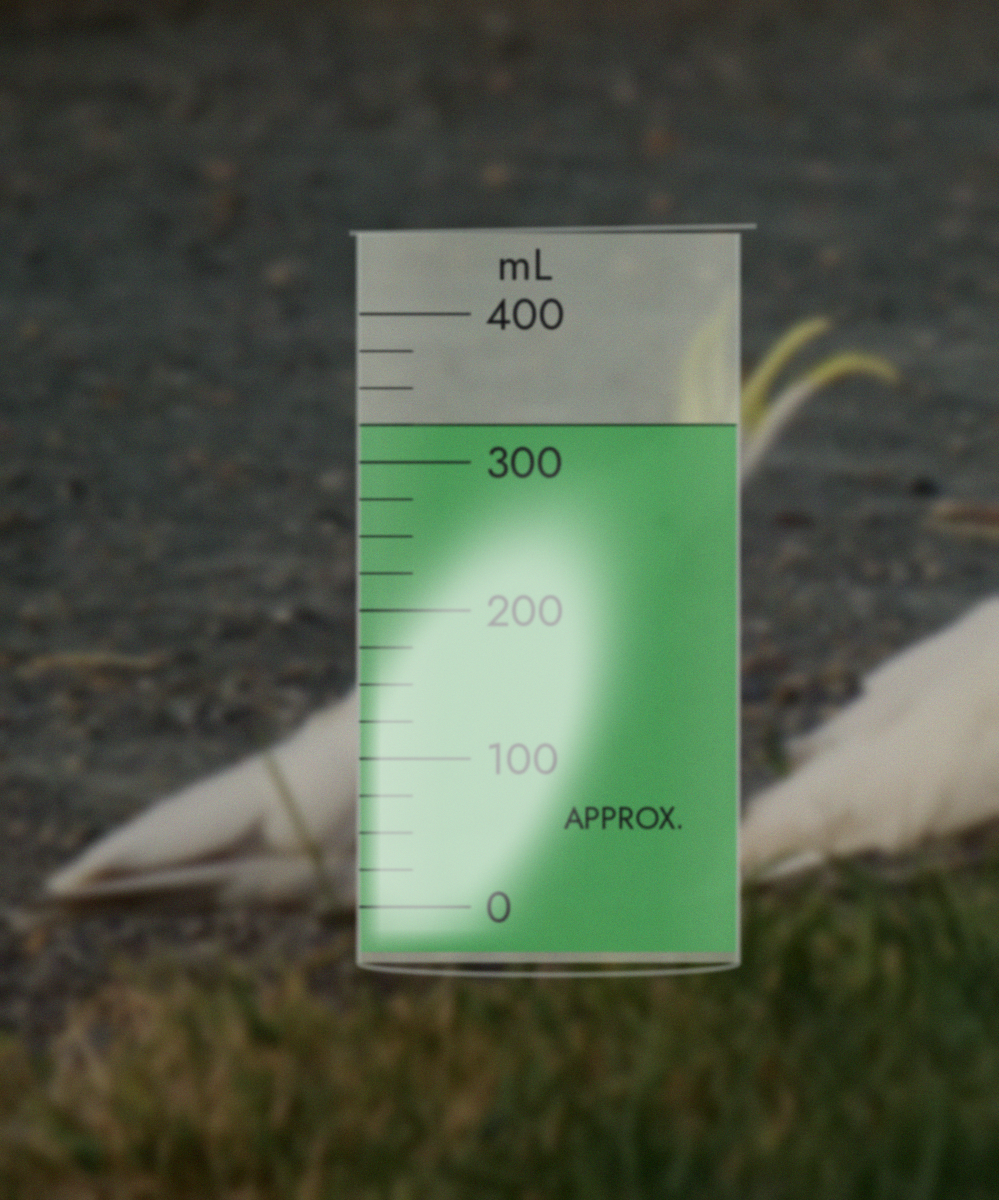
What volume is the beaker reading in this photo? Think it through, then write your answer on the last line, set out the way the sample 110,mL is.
325,mL
